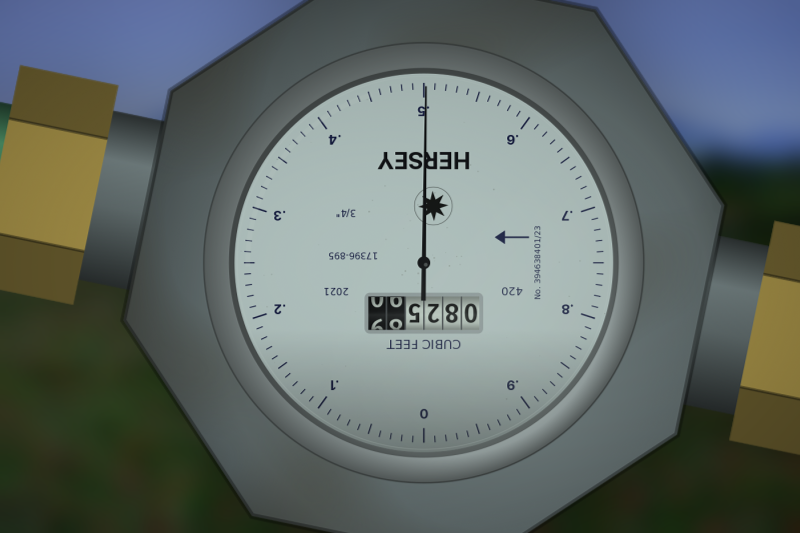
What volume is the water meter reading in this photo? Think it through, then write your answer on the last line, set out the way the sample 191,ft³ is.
82589.50,ft³
